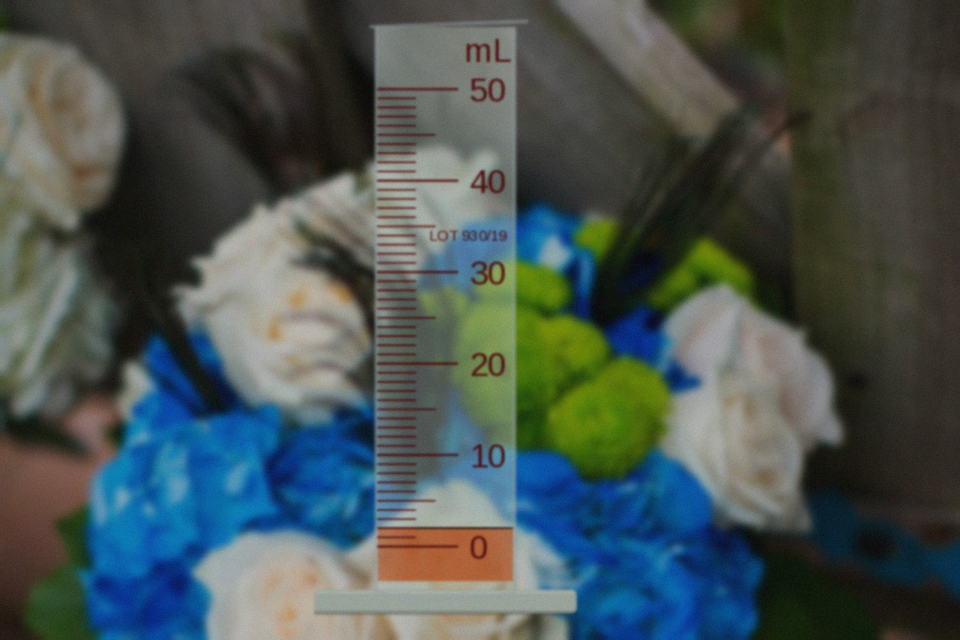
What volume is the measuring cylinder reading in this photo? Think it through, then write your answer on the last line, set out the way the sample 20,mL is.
2,mL
